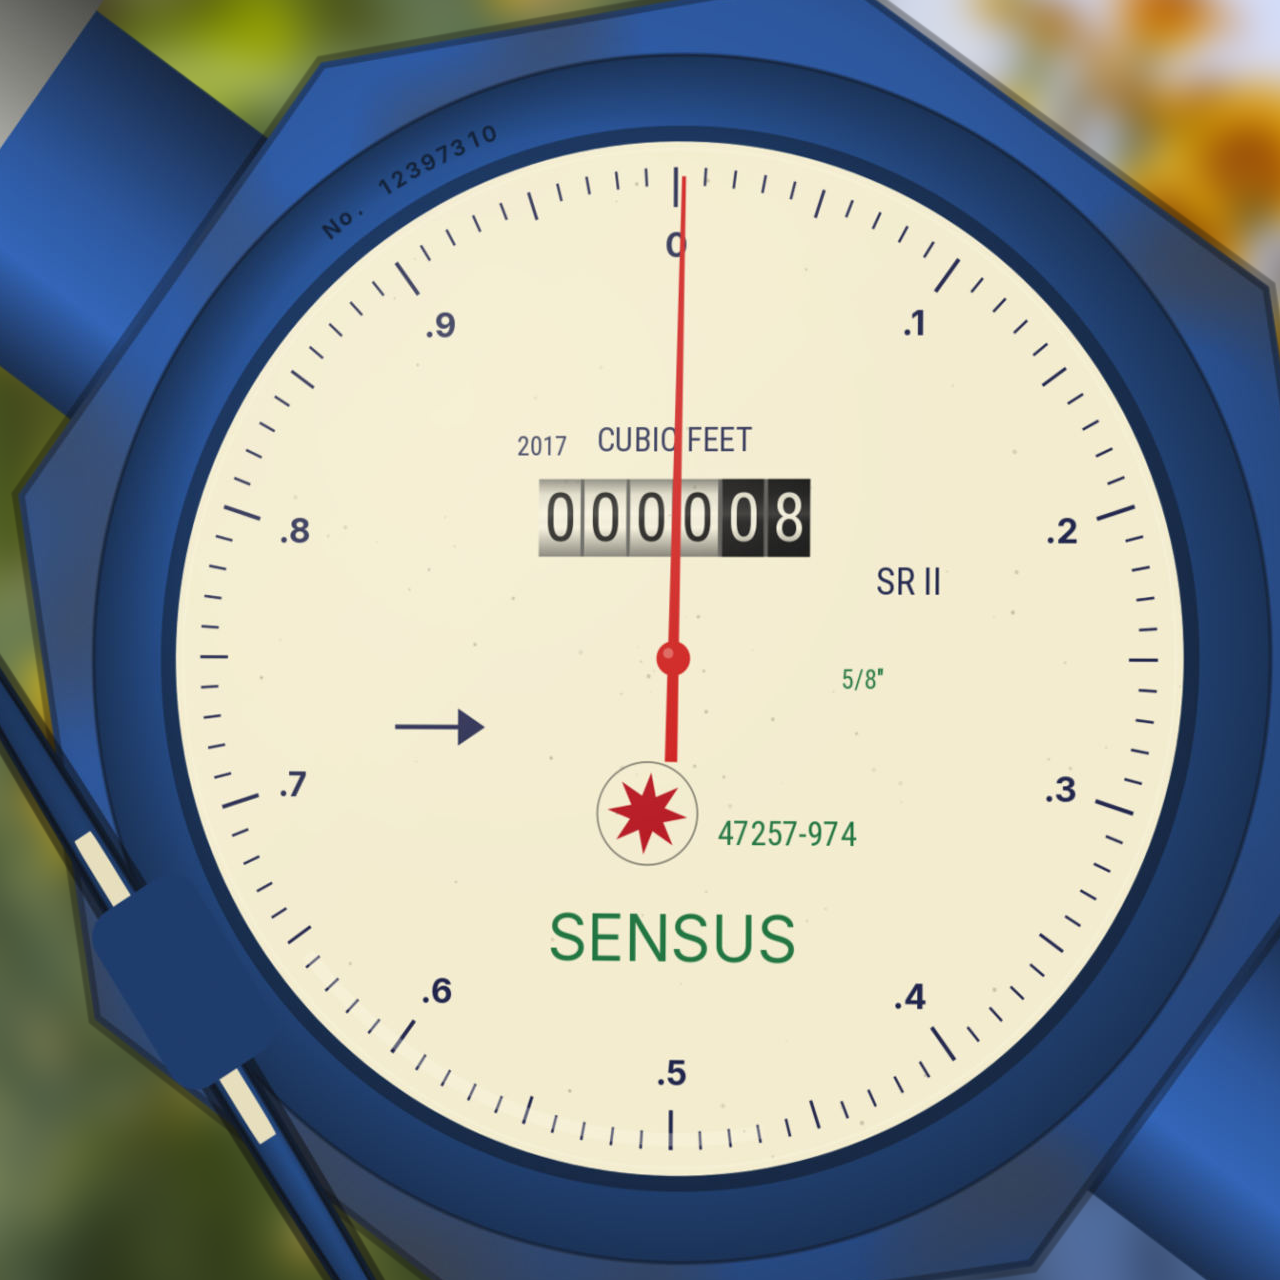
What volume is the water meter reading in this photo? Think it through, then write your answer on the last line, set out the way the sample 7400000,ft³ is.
8.00,ft³
